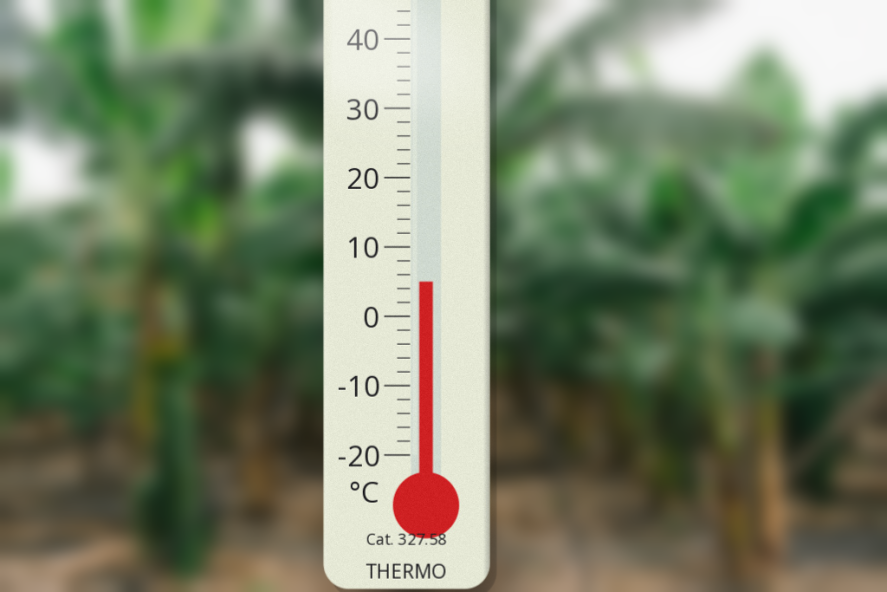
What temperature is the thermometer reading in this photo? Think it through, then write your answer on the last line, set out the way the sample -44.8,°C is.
5,°C
